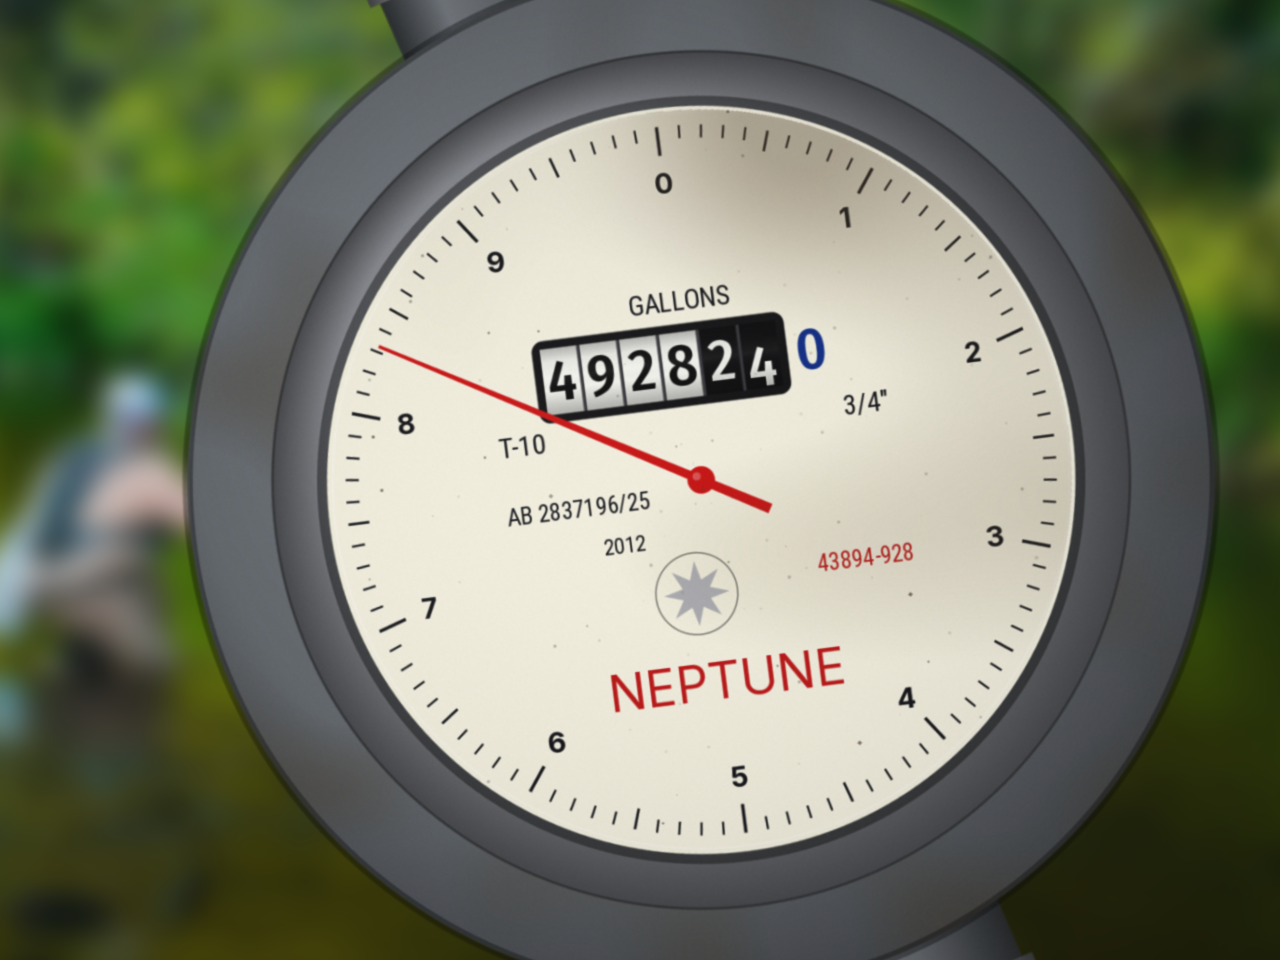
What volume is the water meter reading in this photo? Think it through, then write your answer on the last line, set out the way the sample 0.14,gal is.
4928238.3,gal
